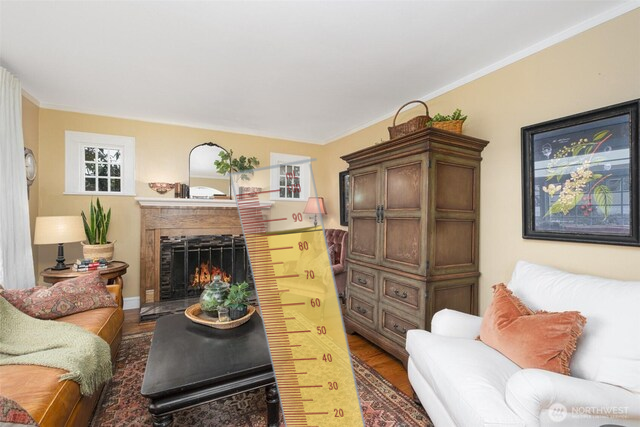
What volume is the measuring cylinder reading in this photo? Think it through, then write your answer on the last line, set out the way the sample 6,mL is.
85,mL
